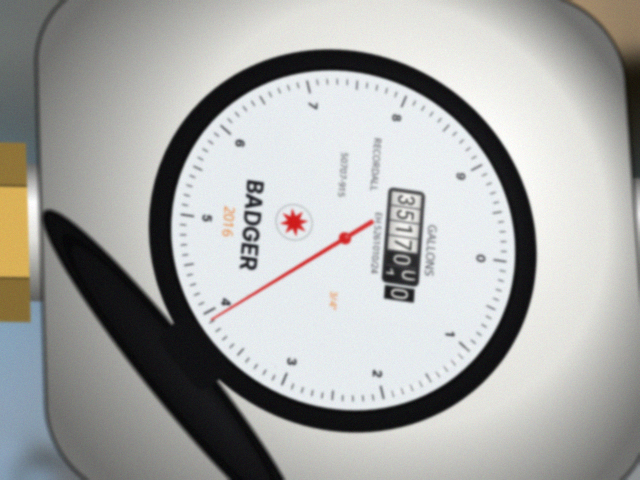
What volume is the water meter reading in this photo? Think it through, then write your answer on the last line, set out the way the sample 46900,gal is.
3517003.9,gal
